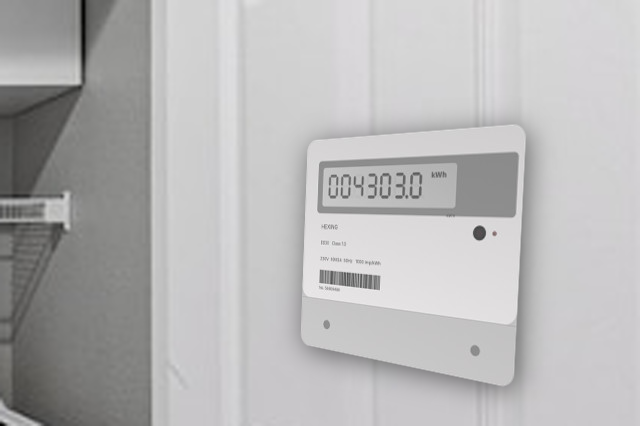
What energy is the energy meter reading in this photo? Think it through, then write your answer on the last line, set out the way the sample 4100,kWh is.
4303.0,kWh
